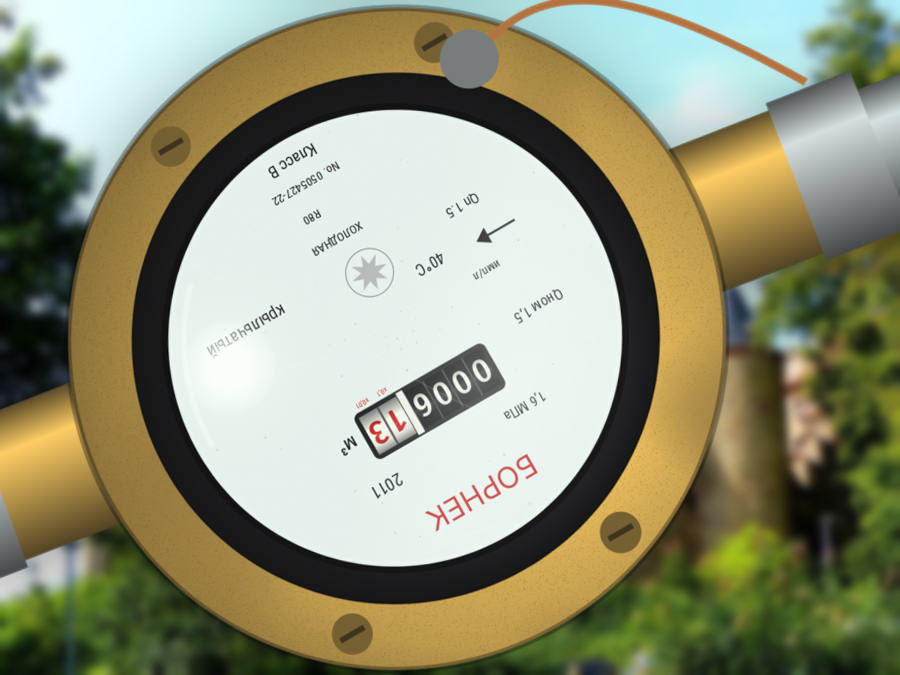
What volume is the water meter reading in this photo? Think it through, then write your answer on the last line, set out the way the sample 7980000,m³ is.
6.13,m³
